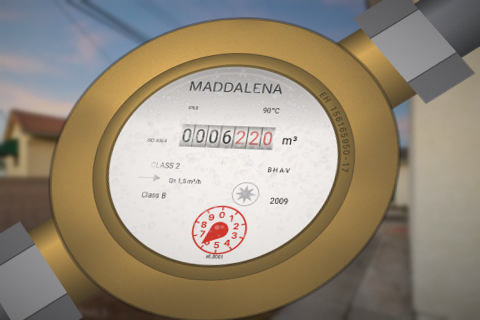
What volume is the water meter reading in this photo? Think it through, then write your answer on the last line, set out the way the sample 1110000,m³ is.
6.2206,m³
